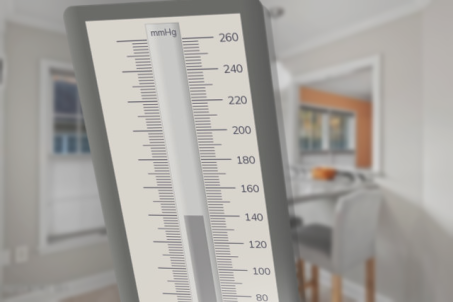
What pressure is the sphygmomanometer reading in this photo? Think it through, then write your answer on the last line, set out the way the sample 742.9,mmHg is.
140,mmHg
